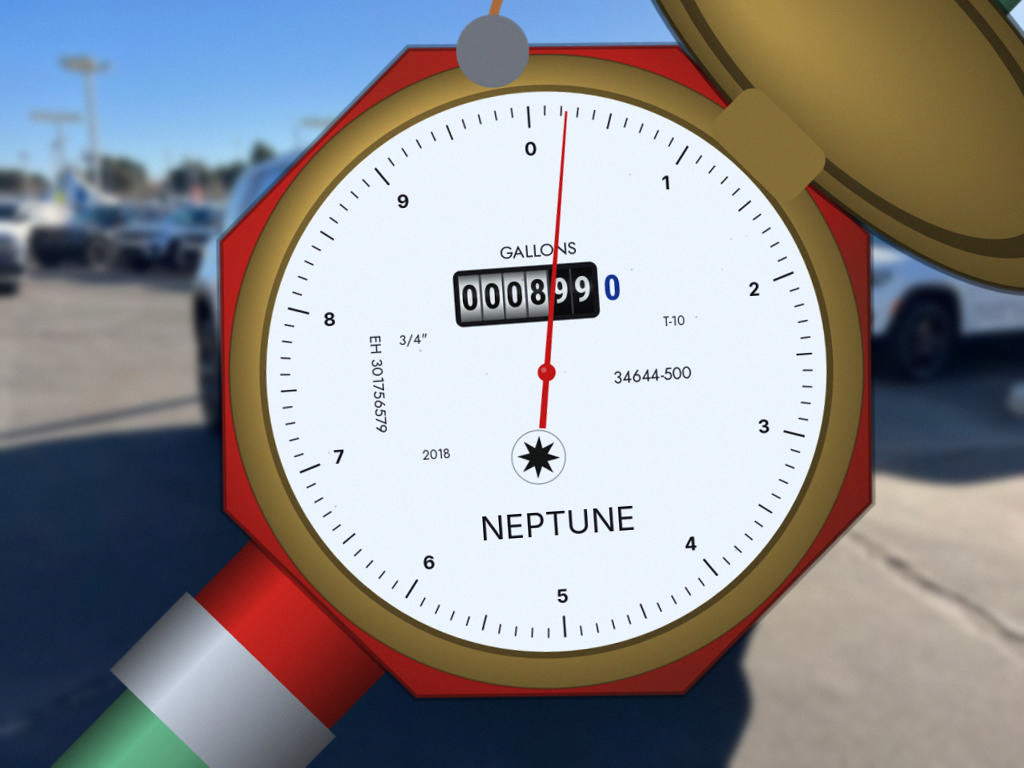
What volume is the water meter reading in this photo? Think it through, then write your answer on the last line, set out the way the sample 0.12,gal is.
8990.2,gal
